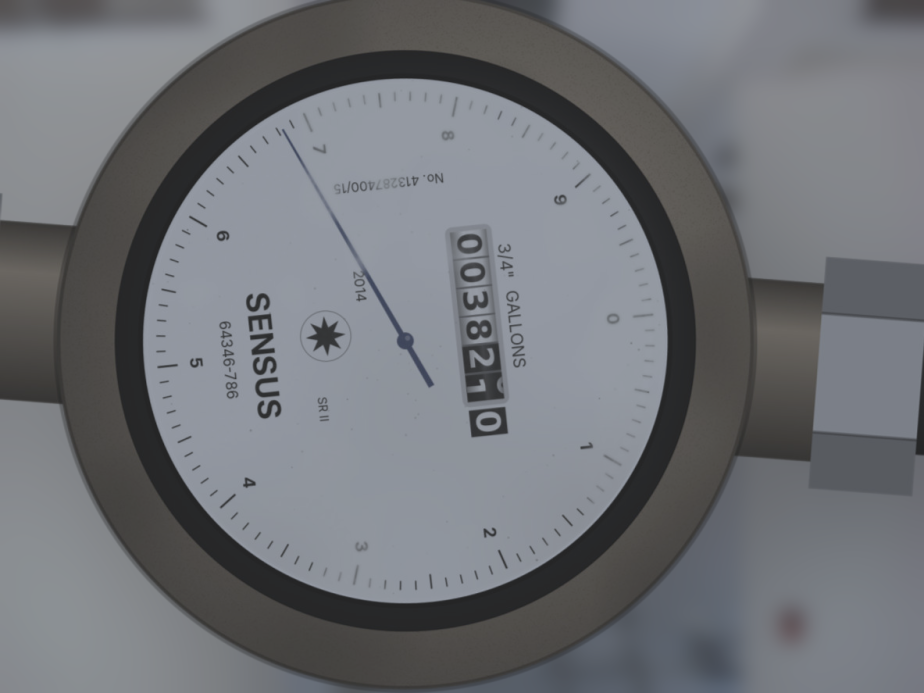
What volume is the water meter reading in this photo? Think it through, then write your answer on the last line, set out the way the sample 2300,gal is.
38206.8,gal
